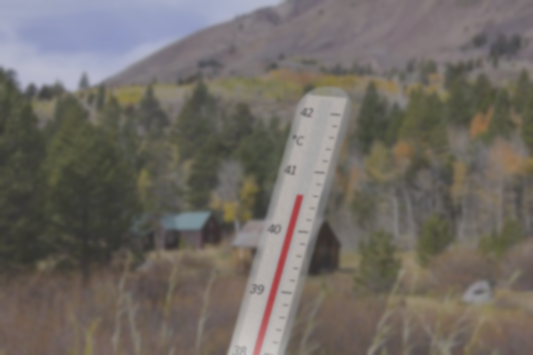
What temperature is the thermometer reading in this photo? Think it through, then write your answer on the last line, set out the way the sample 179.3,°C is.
40.6,°C
